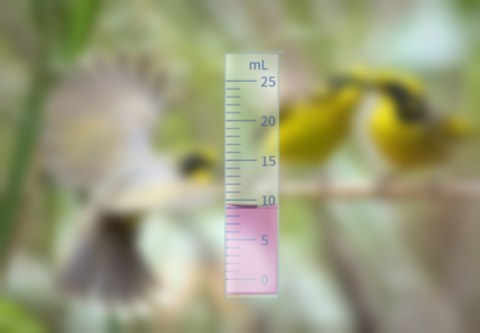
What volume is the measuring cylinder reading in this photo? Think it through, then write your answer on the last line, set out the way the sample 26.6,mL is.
9,mL
